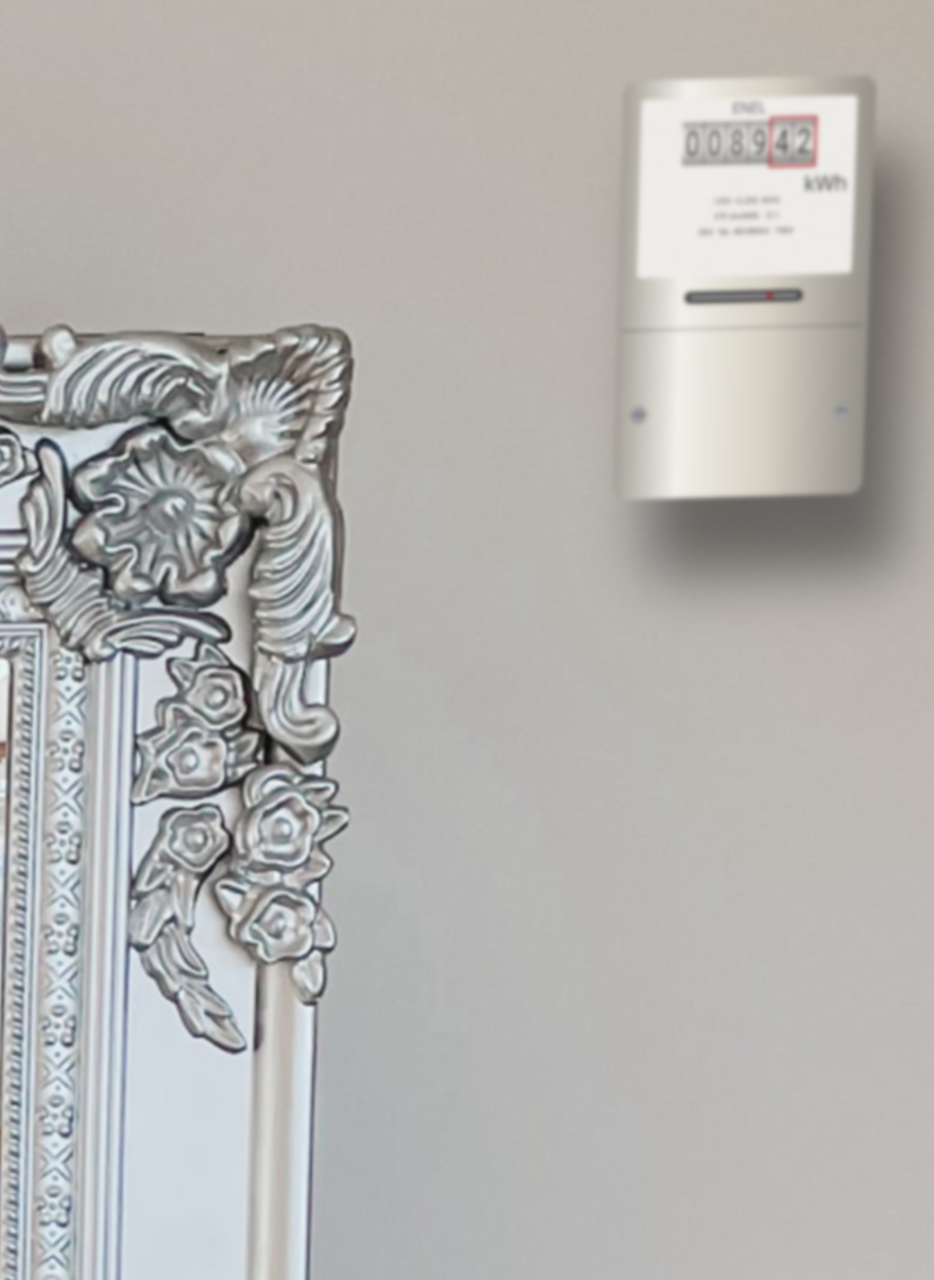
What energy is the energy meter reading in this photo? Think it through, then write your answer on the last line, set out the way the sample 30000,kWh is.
89.42,kWh
